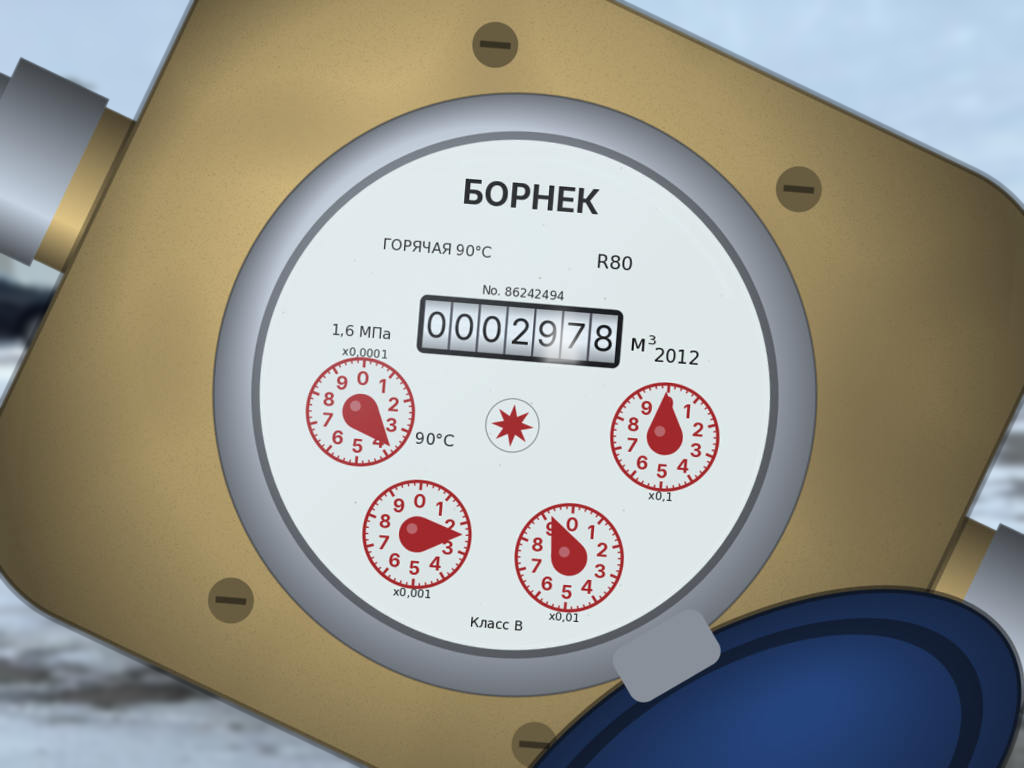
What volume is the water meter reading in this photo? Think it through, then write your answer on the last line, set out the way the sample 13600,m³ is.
2977.9923,m³
